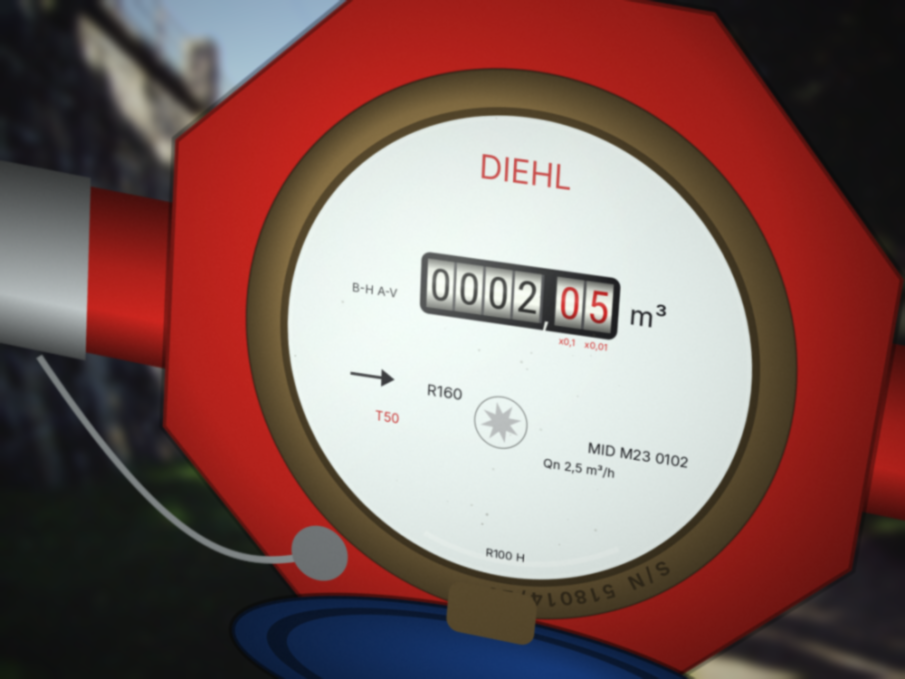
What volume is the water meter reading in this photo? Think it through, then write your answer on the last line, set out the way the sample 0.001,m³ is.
2.05,m³
